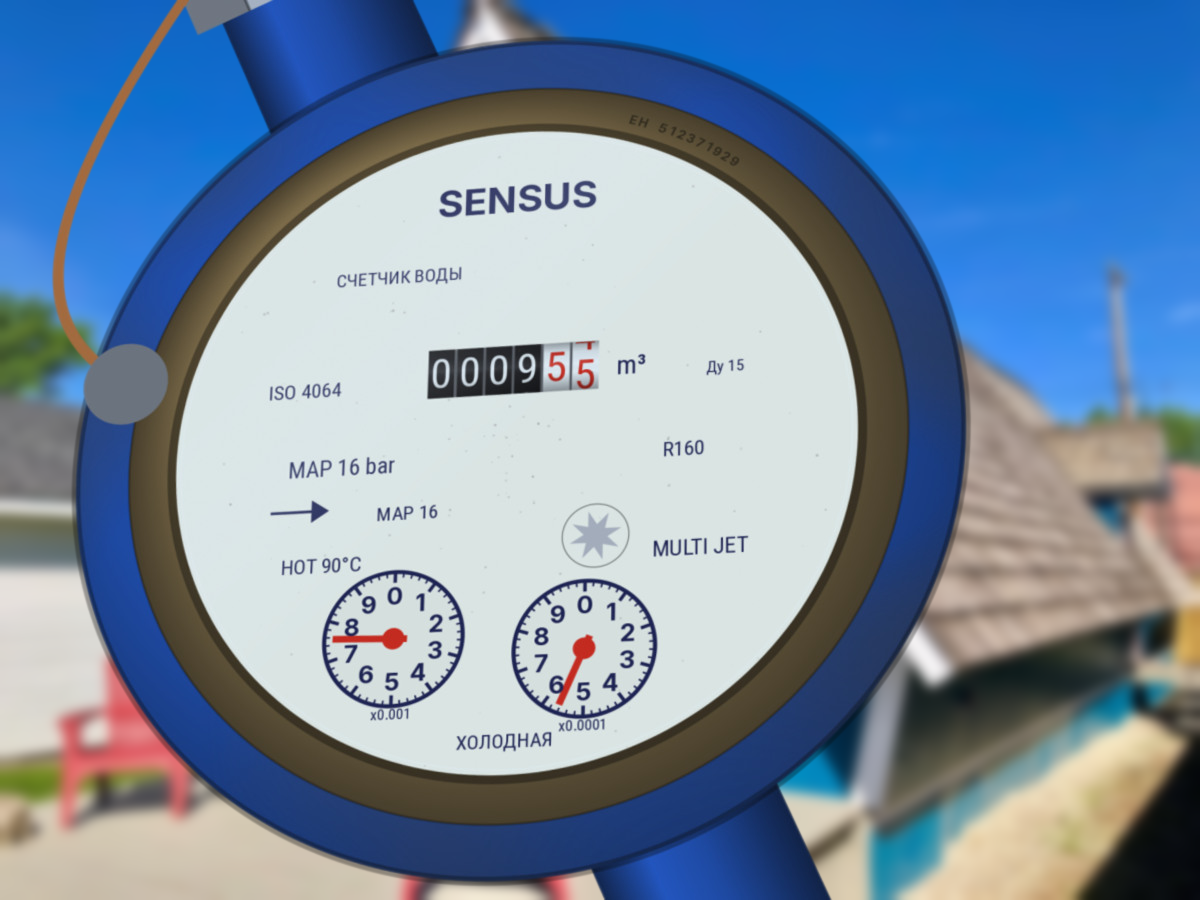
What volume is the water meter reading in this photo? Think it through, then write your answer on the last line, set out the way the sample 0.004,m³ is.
9.5475,m³
